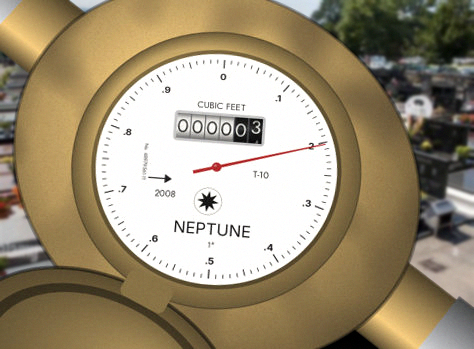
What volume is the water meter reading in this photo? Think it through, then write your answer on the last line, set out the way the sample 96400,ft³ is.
3.20,ft³
